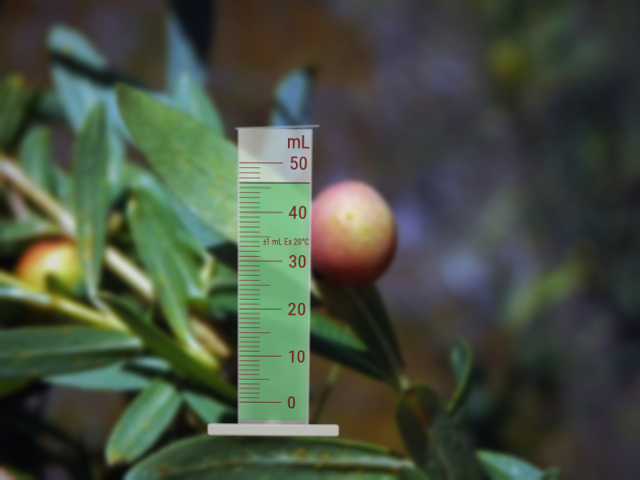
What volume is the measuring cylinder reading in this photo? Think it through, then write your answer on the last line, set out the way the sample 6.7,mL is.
46,mL
